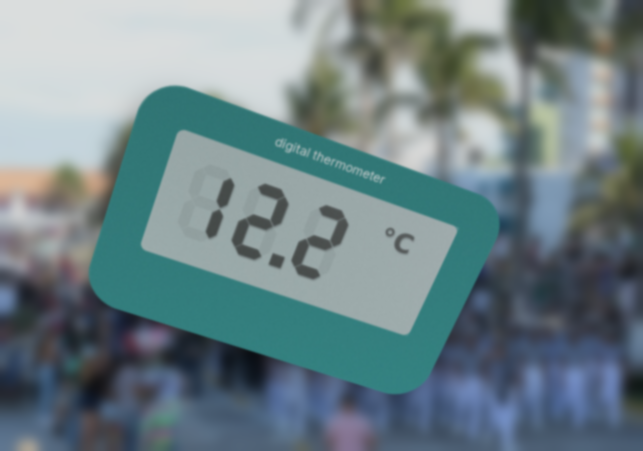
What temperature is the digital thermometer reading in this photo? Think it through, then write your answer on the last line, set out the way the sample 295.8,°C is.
12.2,°C
